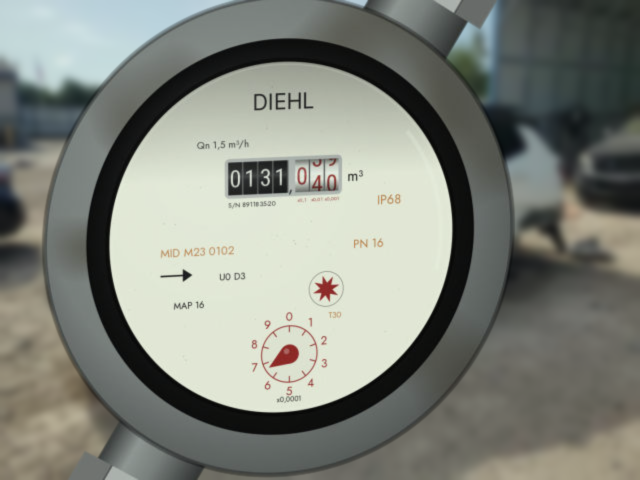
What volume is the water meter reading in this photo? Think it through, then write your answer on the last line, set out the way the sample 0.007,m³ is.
131.0396,m³
